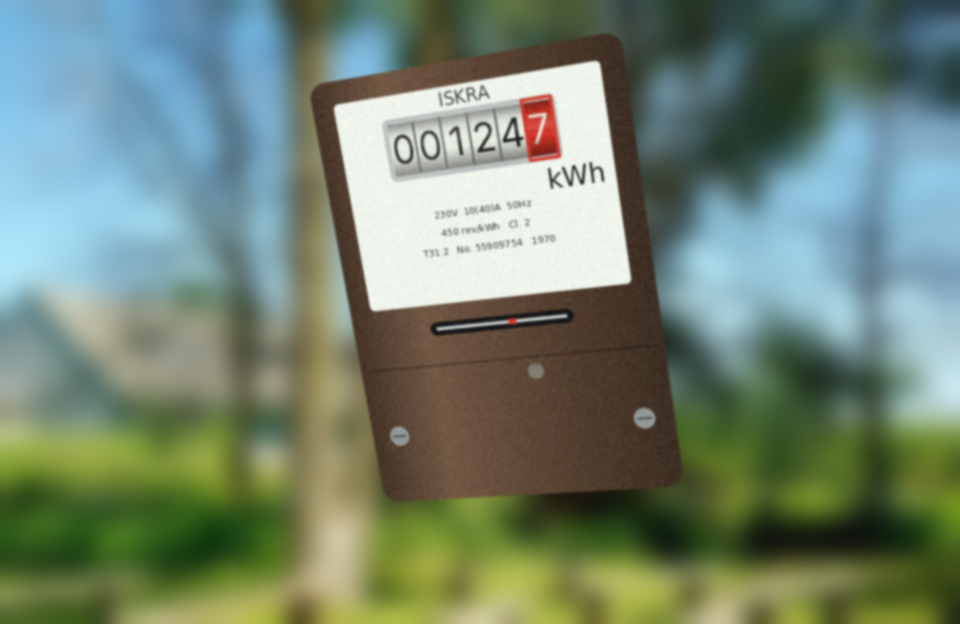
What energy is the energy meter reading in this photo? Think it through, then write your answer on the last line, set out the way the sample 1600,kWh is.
124.7,kWh
